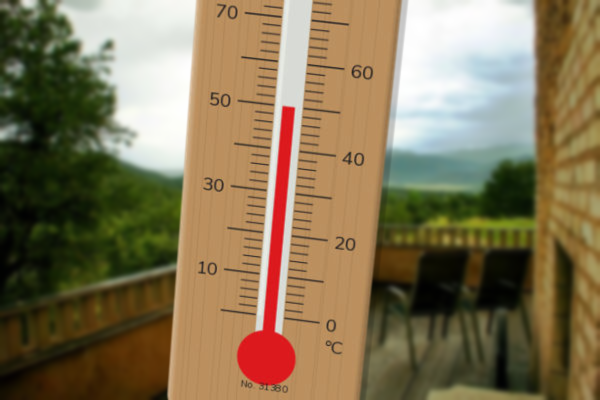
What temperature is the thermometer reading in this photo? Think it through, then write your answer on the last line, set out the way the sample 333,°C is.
50,°C
